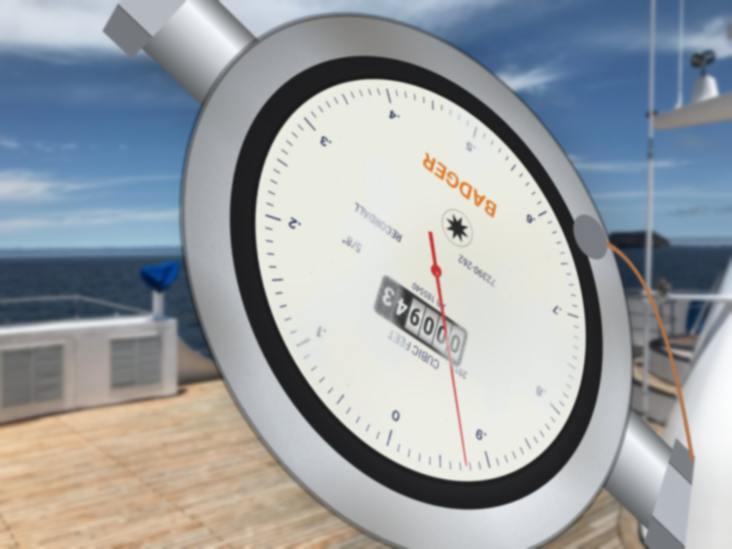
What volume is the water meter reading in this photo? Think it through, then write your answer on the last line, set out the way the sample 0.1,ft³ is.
942.92,ft³
